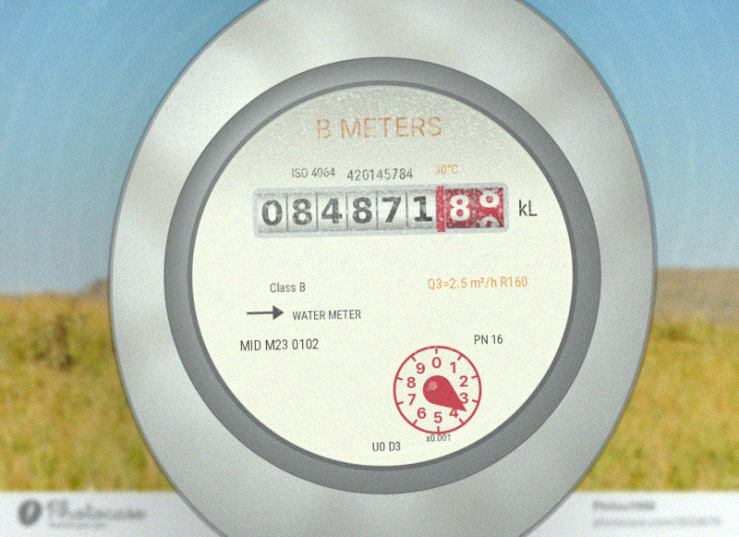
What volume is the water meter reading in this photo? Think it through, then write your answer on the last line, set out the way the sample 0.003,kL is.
84871.883,kL
